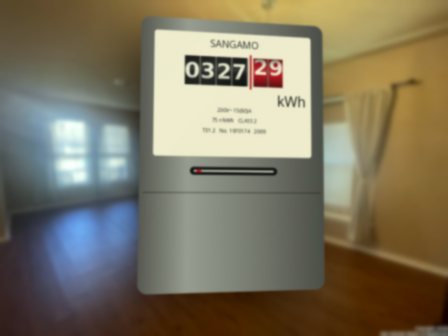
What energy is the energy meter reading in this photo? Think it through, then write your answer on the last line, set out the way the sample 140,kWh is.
327.29,kWh
